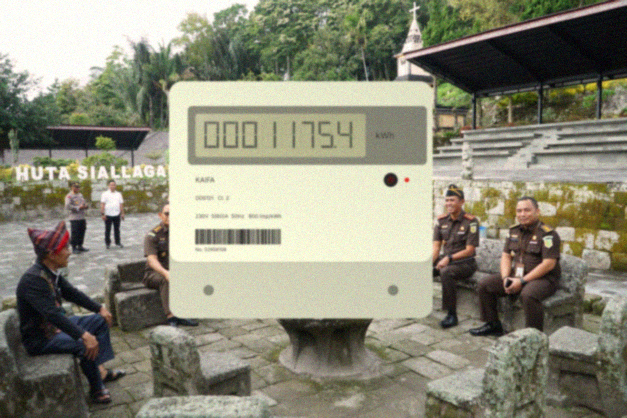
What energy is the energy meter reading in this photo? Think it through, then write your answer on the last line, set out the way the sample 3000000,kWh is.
1175.4,kWh
